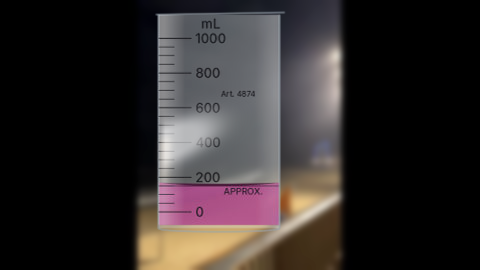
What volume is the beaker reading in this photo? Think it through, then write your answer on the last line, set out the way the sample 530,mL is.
150,mL
